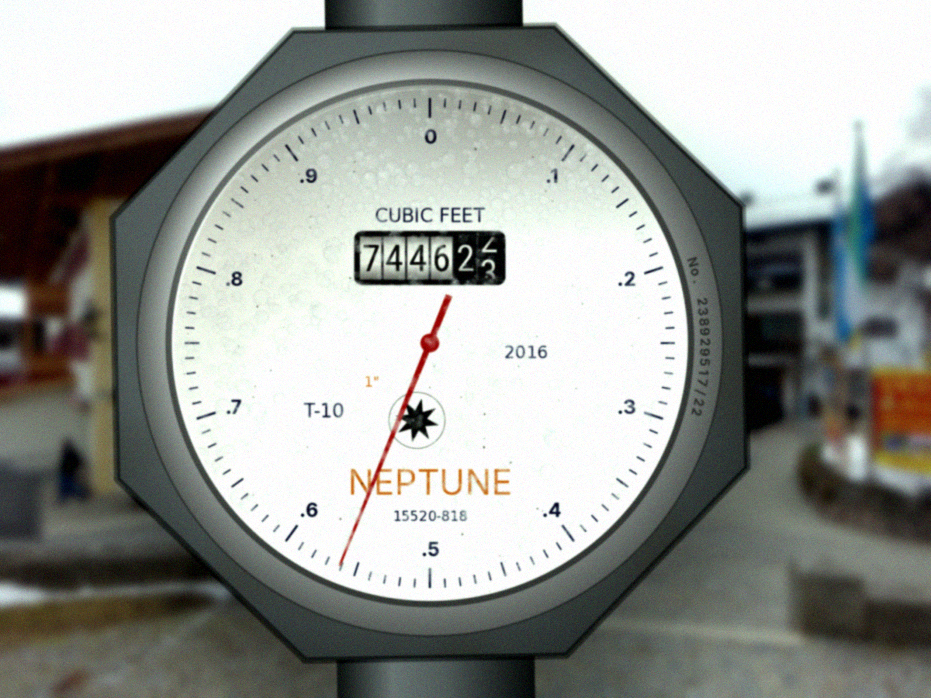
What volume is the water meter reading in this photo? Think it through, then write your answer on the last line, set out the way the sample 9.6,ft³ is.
744622.56,ft³
